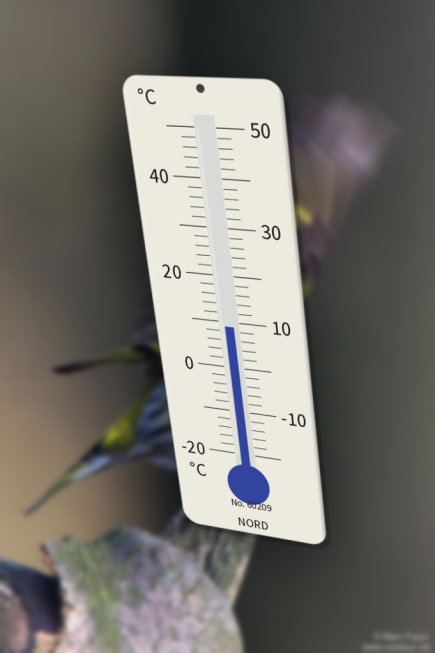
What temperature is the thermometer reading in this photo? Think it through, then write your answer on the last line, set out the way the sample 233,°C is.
9,°C
